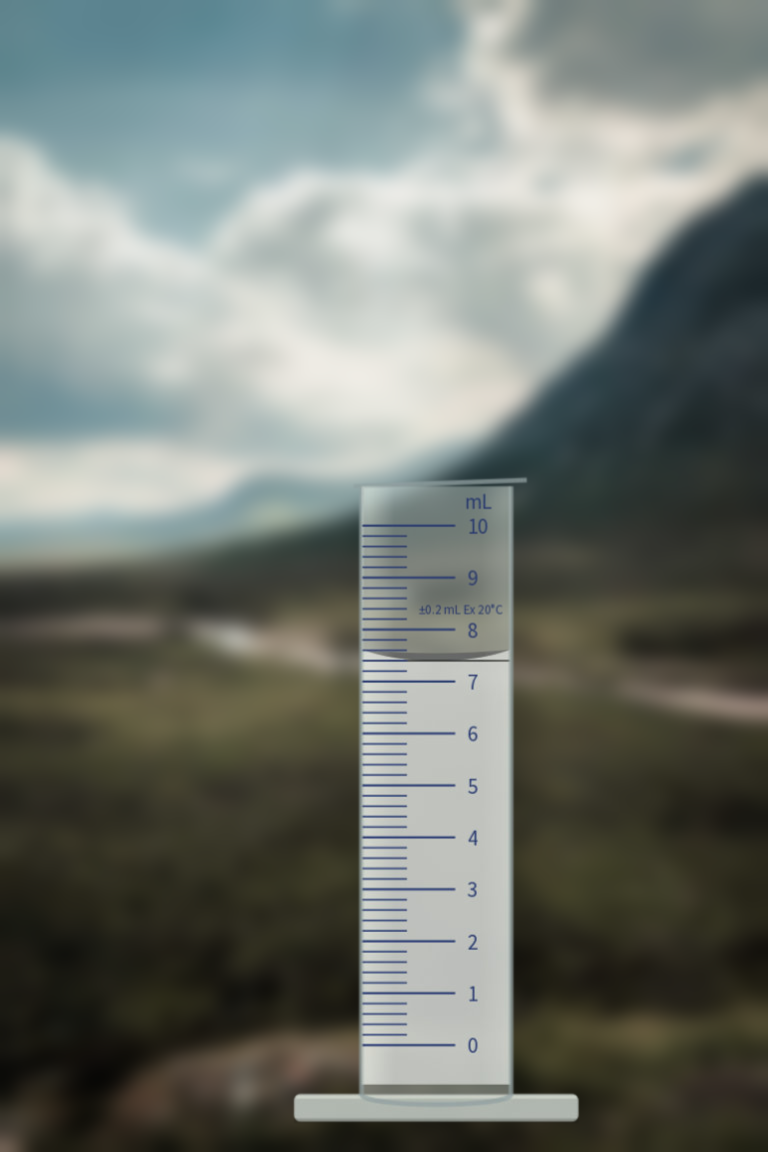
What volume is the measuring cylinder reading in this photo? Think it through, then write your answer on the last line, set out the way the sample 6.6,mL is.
7.4,mL
